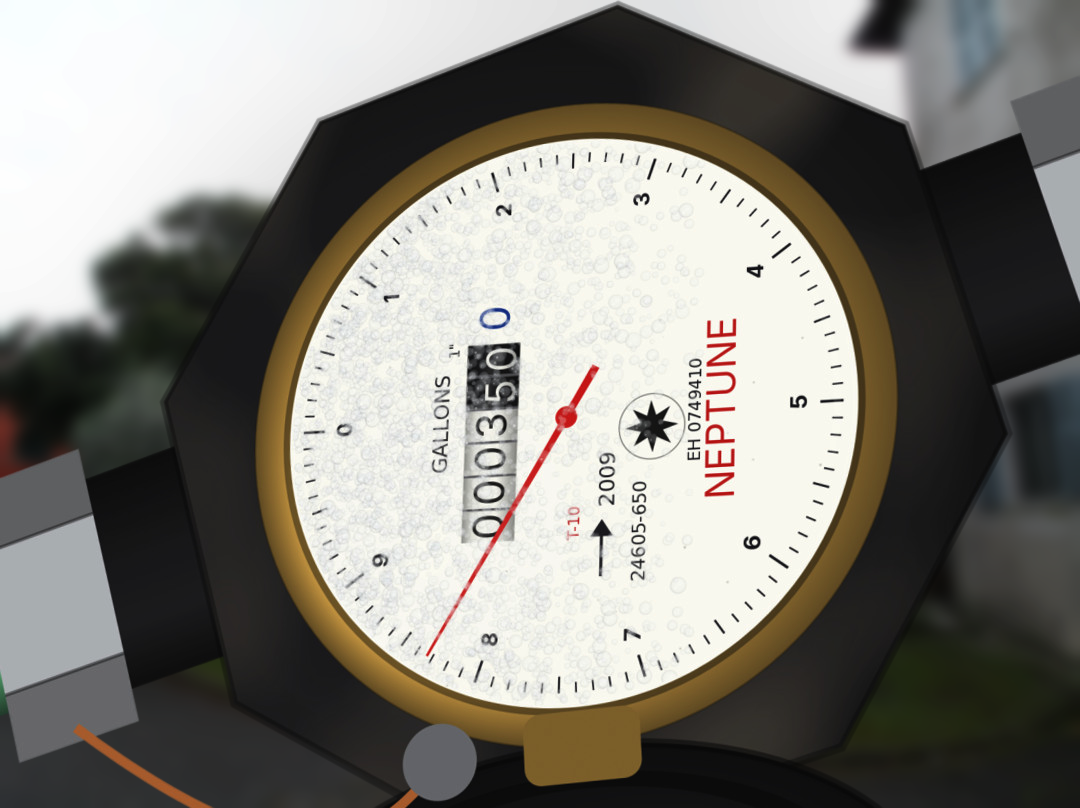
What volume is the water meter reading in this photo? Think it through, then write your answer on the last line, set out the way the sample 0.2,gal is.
3498.3,gal
